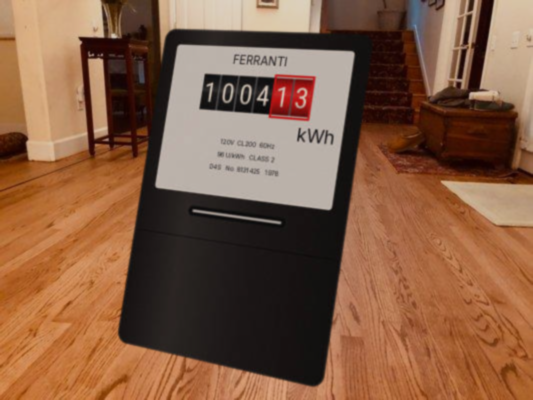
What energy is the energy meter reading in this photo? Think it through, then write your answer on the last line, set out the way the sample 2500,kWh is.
1004.13,kWh
